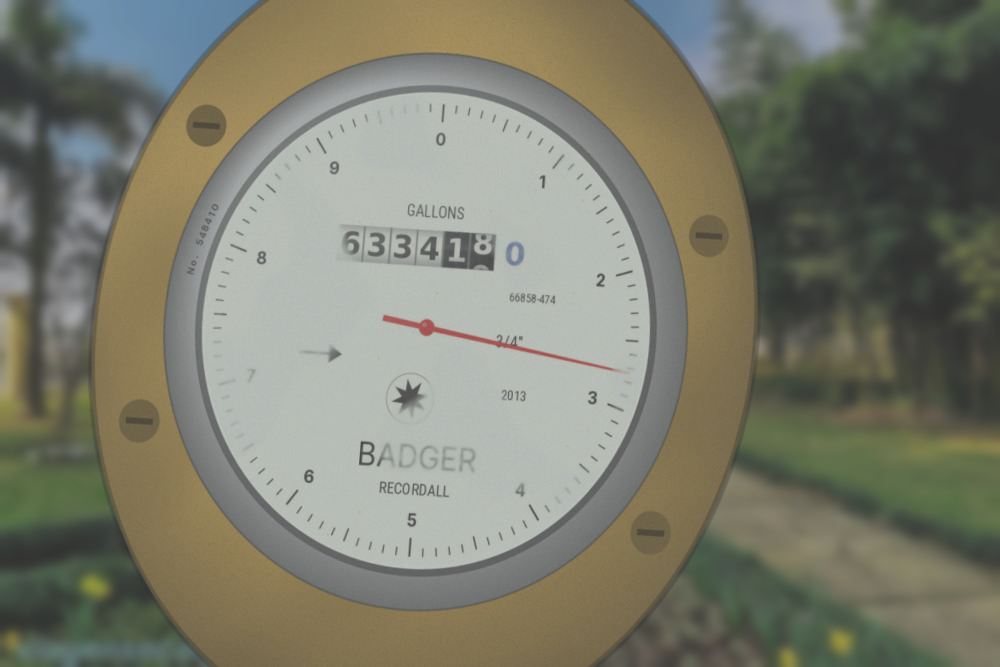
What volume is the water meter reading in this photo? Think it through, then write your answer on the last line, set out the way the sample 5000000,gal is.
6334182.7,gal
